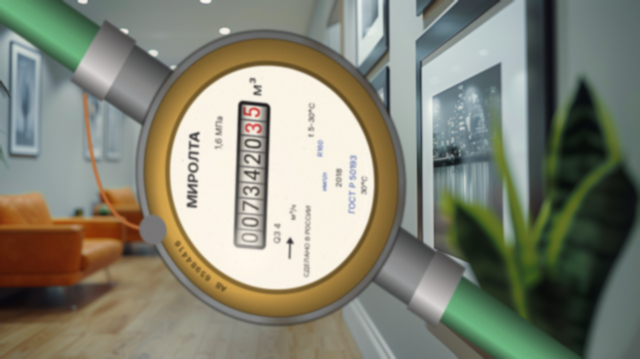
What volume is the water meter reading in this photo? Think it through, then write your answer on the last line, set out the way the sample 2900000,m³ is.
73420.35,m³
